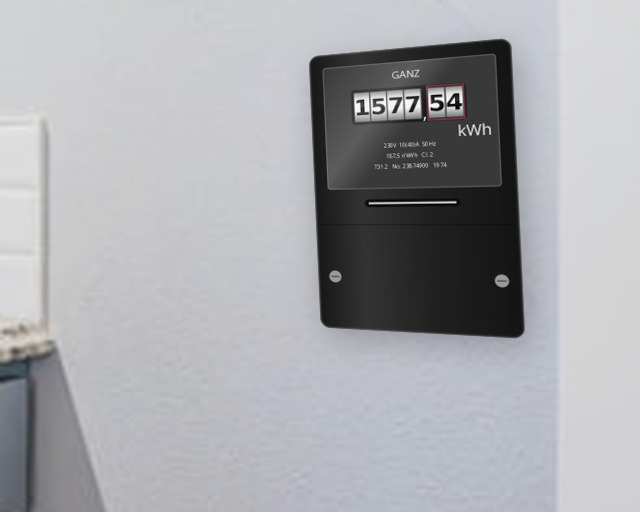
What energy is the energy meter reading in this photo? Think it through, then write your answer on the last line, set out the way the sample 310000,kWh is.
1577.54,kWh
